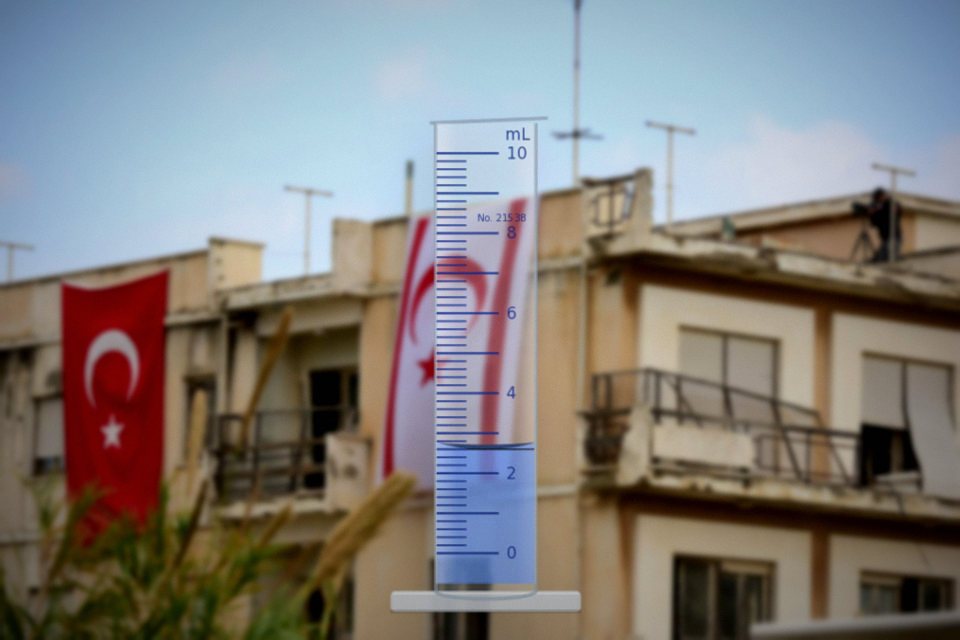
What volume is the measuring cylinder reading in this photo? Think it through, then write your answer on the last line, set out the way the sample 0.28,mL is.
2.6,mL
